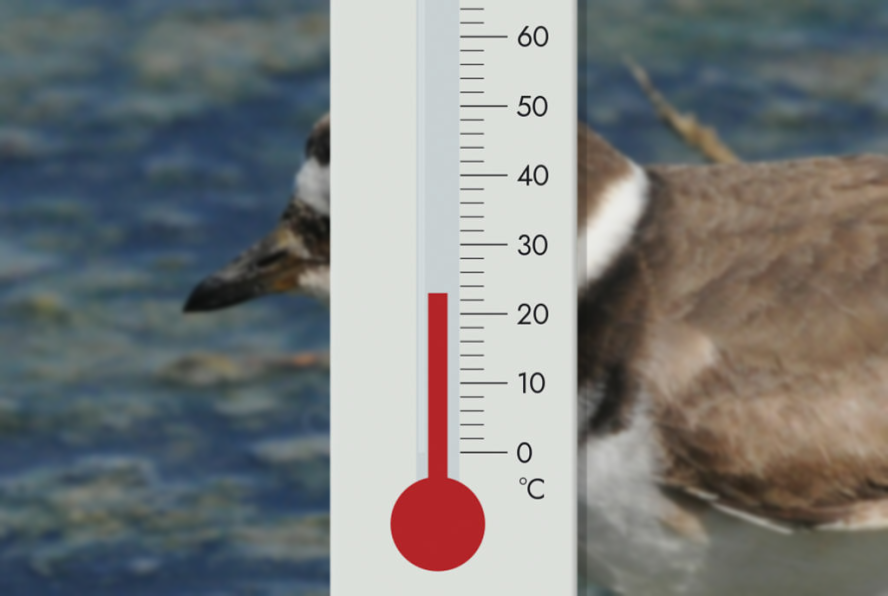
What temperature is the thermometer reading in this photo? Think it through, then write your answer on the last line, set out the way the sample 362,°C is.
23,°C
